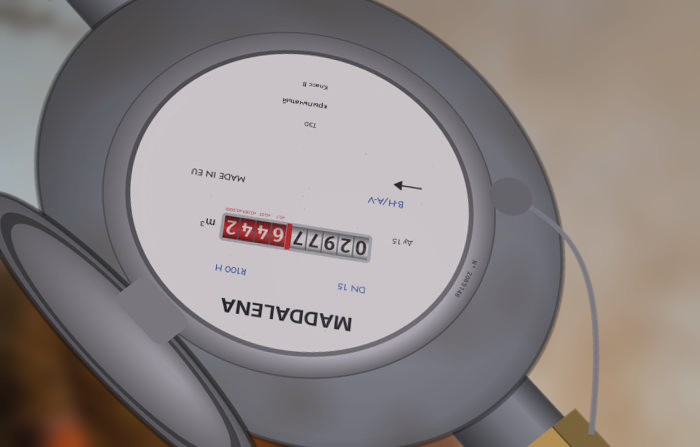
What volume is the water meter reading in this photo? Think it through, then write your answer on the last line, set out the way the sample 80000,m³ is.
2977.6442,m³
